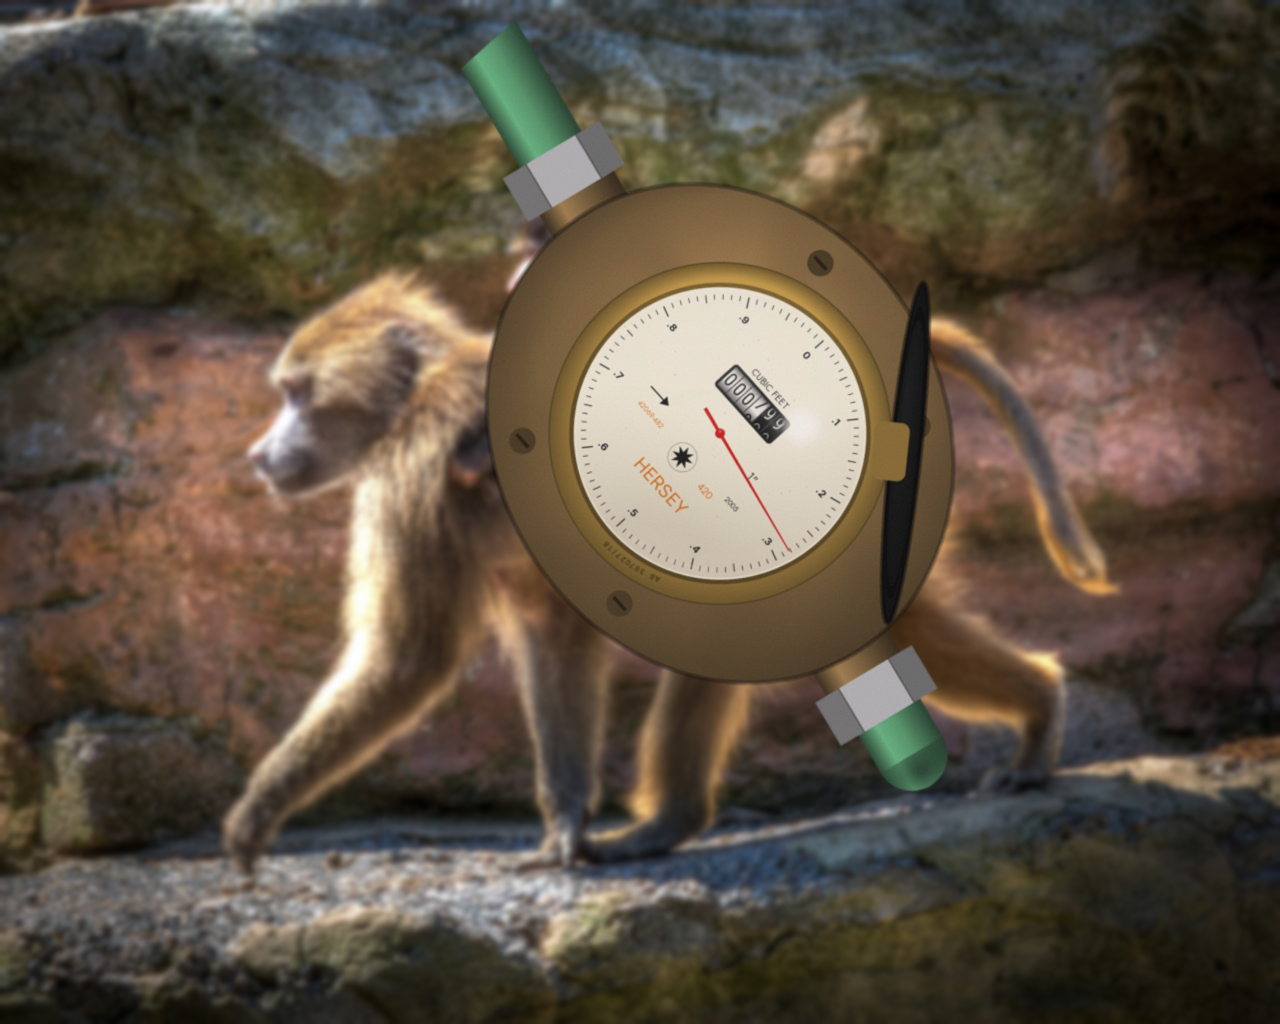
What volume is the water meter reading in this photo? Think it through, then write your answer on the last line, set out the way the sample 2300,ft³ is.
799.28,ft³
